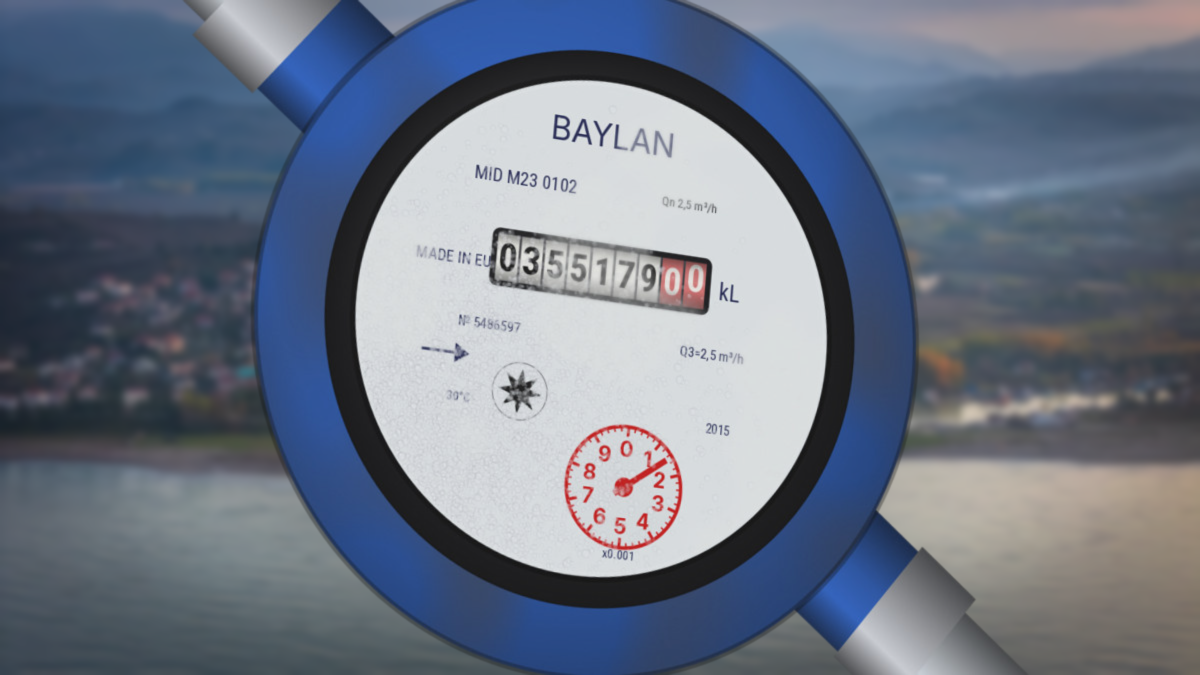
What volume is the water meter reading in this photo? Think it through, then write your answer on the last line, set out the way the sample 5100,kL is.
355179.001,kL
